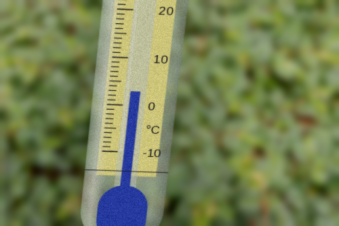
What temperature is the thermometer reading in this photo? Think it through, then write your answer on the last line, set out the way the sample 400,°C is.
3,°C
